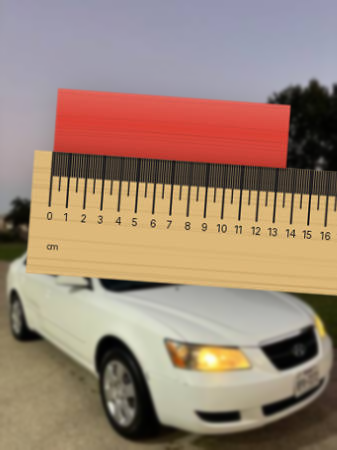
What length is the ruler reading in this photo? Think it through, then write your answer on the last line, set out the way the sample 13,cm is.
13.5,cm
